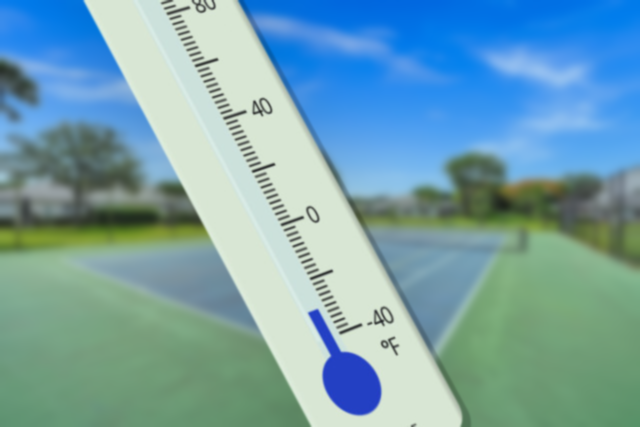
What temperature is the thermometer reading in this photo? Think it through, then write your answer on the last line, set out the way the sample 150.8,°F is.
-30,°F
